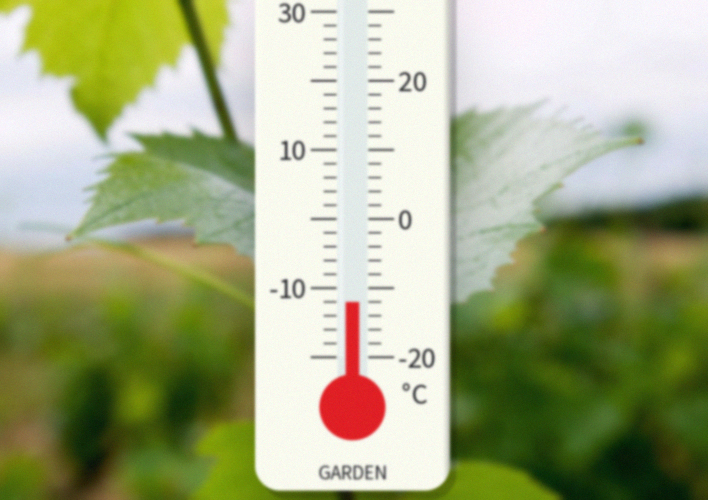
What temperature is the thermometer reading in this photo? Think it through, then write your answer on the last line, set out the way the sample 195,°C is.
-12,°C
